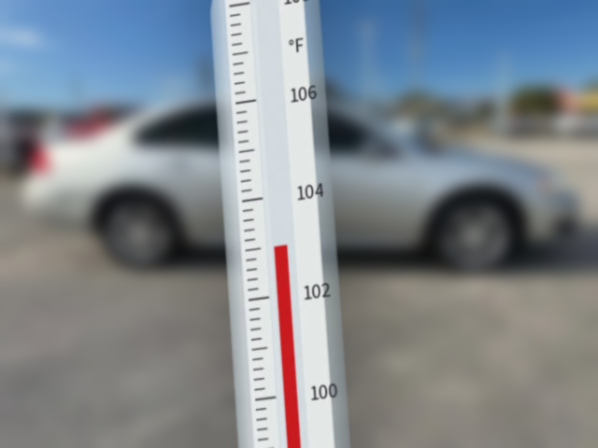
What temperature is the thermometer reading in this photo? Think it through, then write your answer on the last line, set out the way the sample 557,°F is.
103,°F
